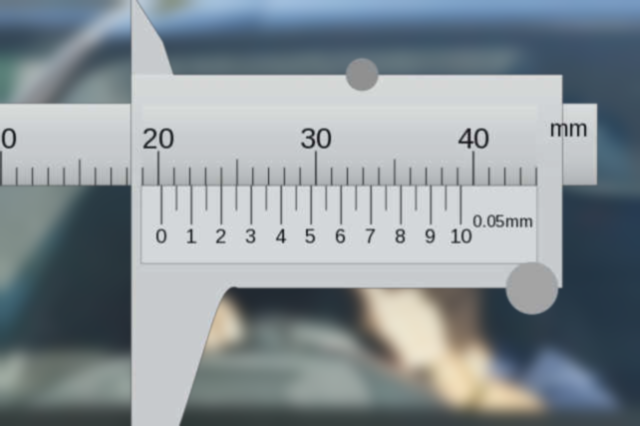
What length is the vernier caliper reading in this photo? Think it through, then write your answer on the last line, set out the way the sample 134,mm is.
20.2,mm
